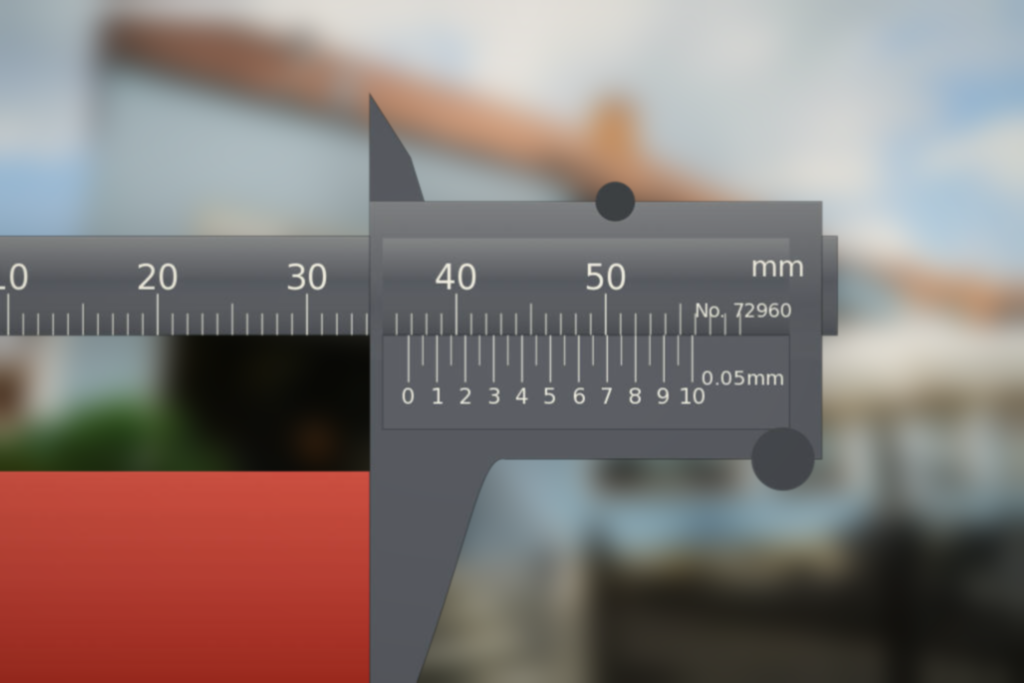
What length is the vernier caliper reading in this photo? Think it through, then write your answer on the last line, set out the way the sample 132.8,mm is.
36.8,mm
